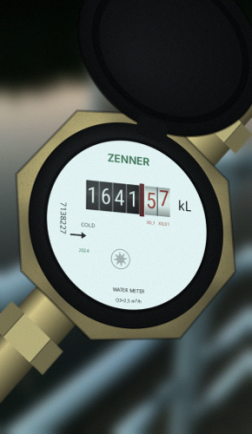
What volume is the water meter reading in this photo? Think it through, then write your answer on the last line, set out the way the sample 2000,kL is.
1641.57,kL
